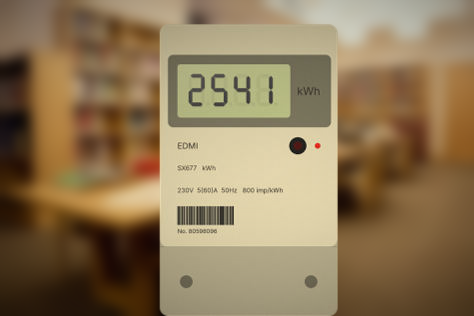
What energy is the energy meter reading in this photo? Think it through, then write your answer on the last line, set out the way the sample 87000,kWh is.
2541,kWh
